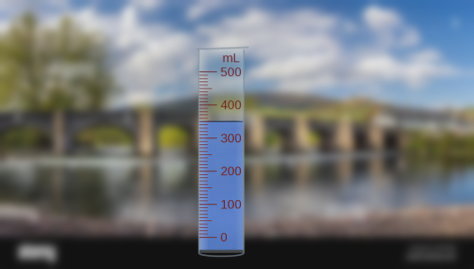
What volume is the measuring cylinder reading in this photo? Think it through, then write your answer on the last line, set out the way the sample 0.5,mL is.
350,mL
